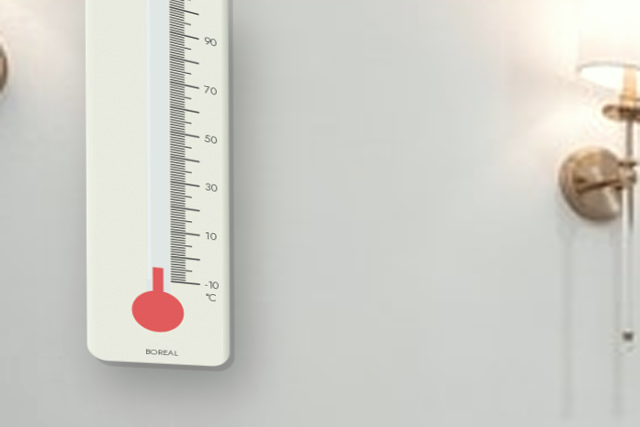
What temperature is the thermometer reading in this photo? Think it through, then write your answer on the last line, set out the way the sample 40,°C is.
-5,°C
